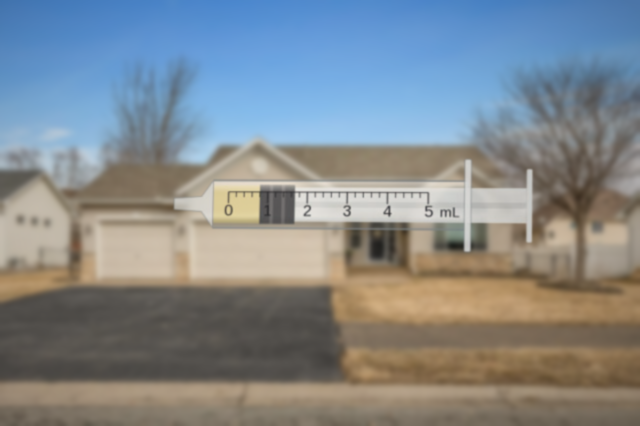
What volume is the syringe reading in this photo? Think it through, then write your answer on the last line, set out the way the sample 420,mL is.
0.8,mL
